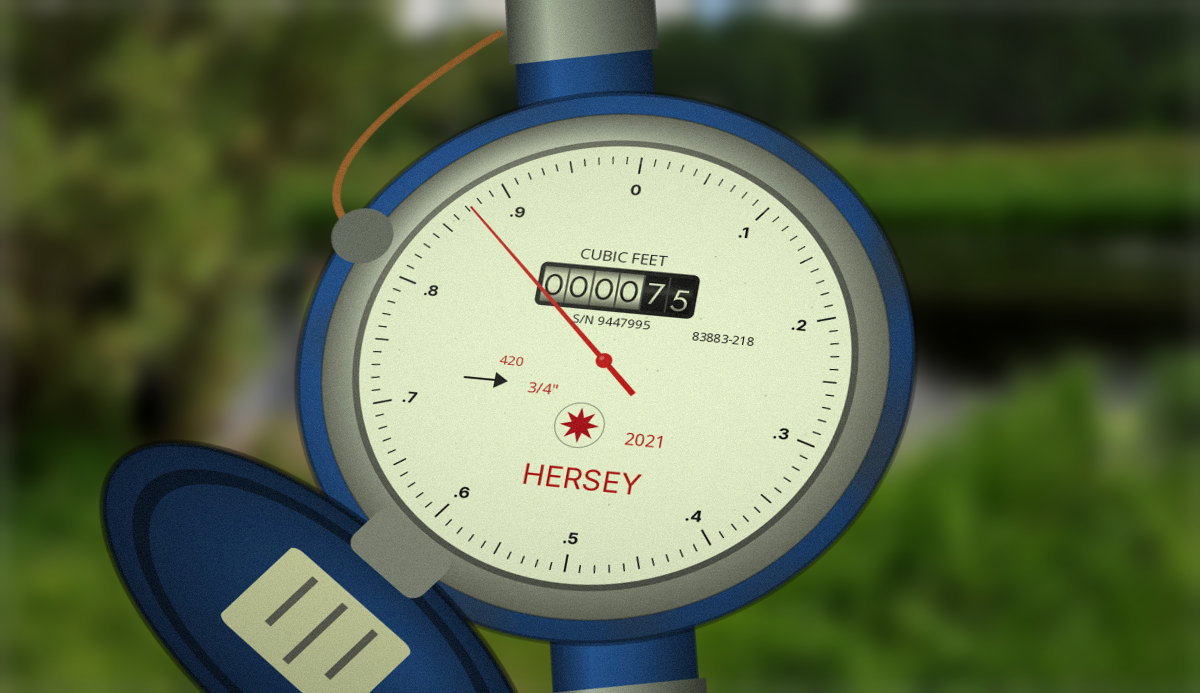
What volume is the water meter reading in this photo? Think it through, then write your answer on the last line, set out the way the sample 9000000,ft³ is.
74.87,ft³
